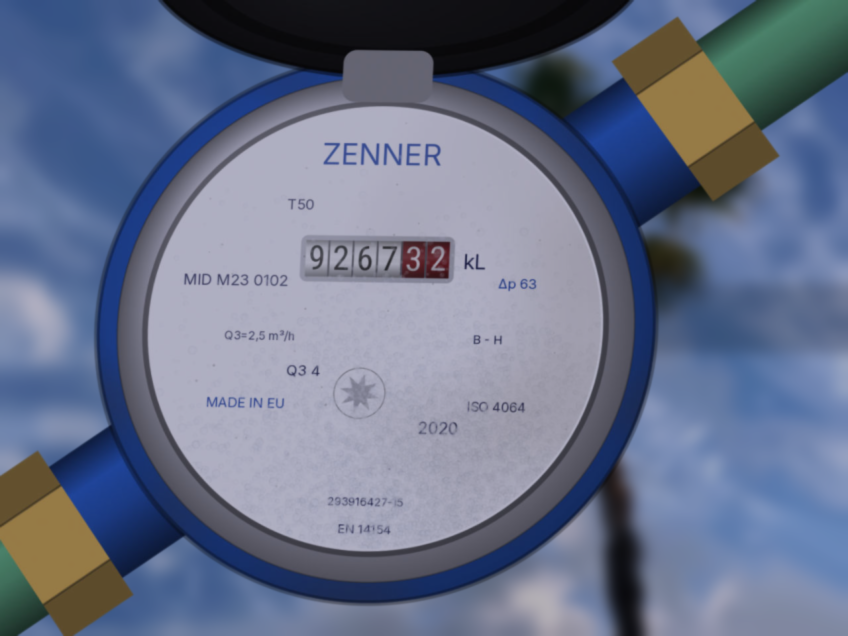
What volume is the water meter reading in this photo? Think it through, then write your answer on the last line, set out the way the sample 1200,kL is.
9267.32,kL
